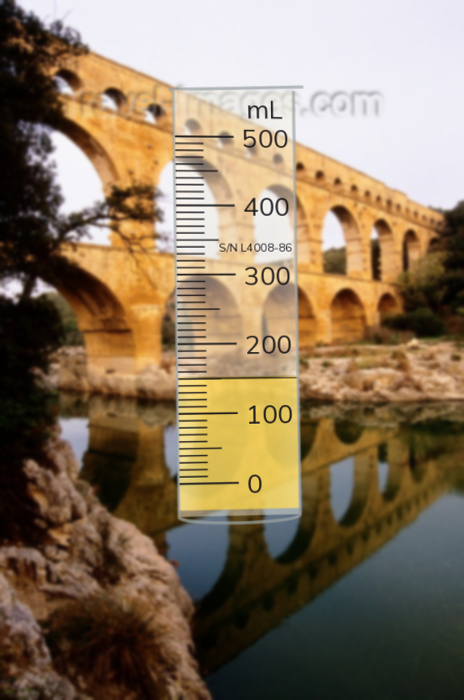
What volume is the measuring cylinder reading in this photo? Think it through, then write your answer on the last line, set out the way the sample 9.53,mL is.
150,mL
